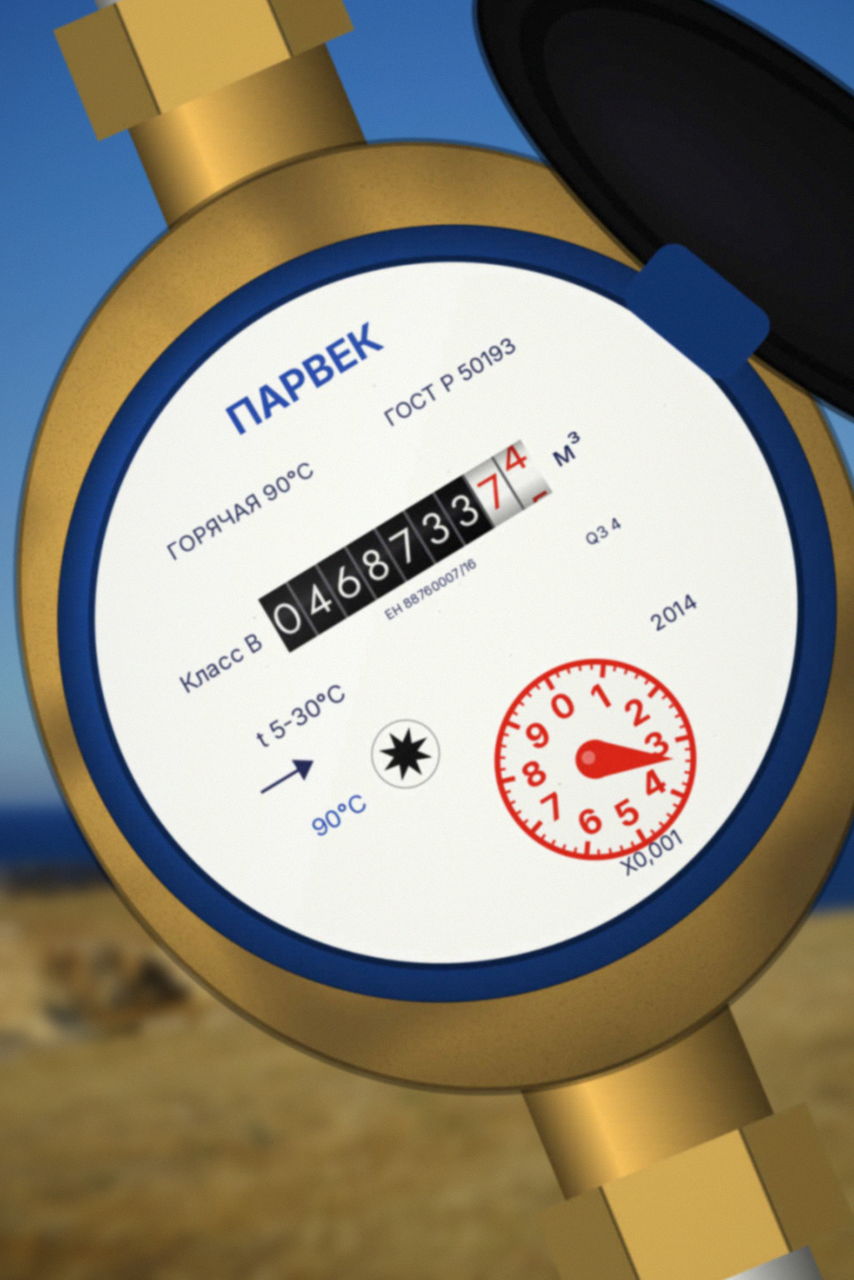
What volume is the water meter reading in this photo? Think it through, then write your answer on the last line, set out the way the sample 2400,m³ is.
468733.743,m³
